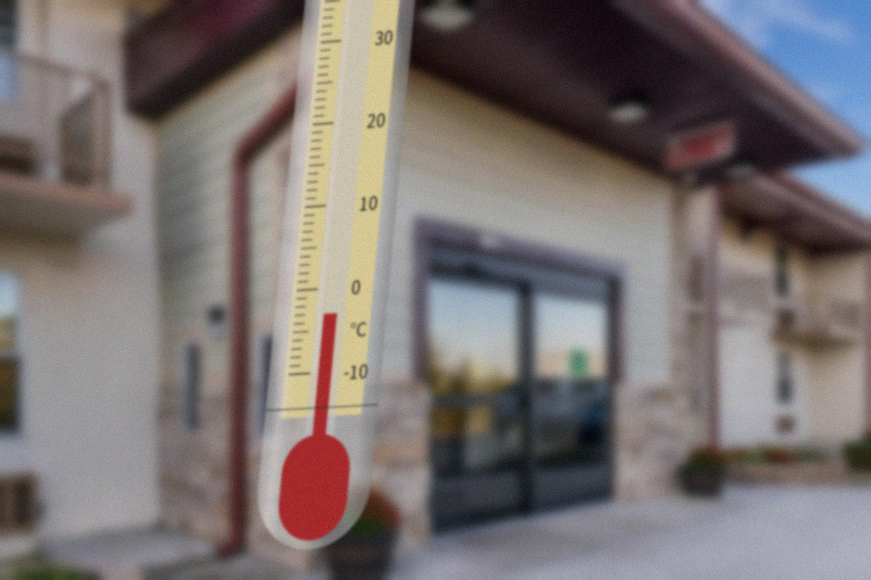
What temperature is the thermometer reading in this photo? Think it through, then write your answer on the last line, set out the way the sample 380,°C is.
-3,°C
